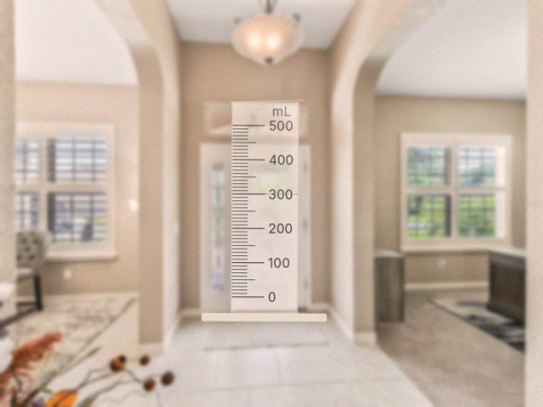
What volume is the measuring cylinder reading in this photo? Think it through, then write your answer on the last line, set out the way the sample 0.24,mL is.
300,mL
